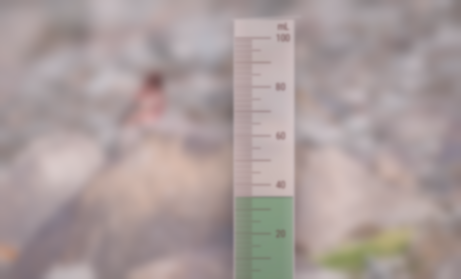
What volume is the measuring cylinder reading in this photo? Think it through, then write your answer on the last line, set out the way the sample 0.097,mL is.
35,mL
